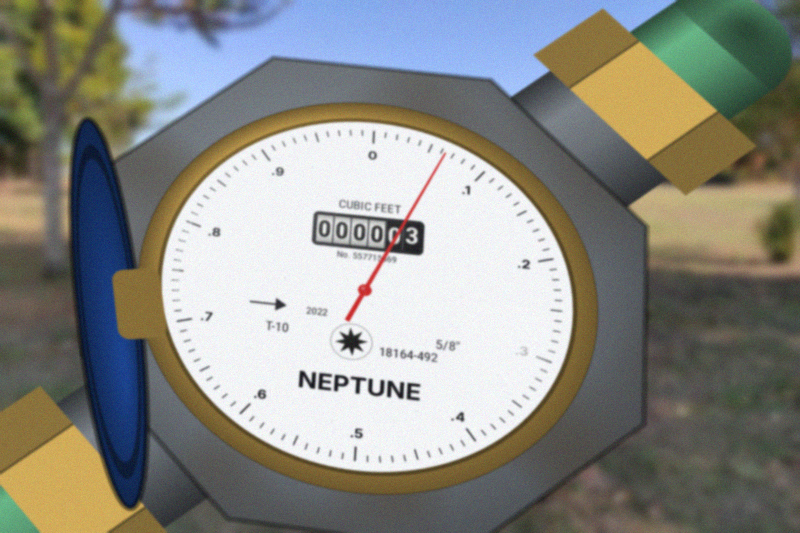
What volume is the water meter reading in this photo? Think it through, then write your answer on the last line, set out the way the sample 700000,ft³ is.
3.06,ft³
